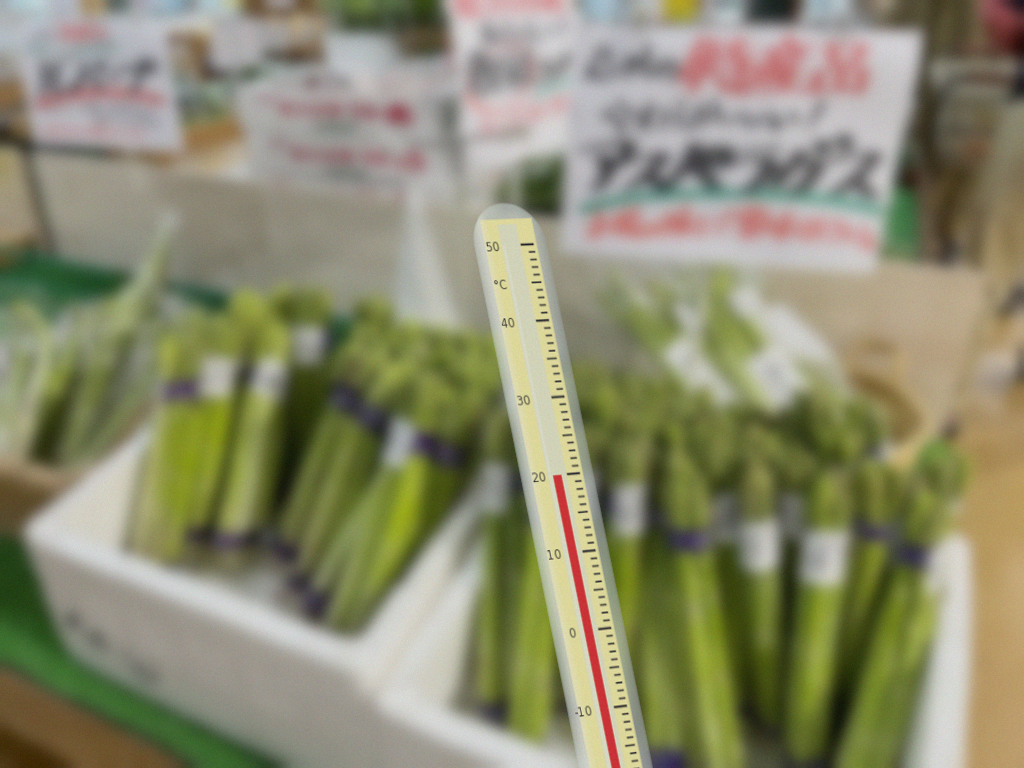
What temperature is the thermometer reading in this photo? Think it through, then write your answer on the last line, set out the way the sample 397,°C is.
20,°C
